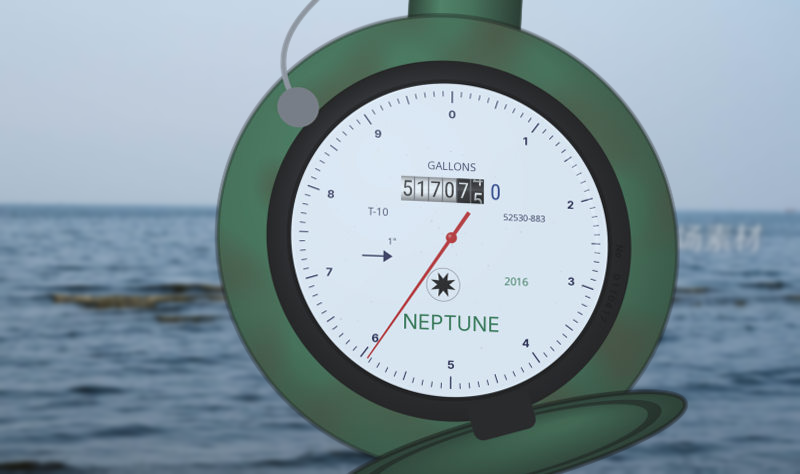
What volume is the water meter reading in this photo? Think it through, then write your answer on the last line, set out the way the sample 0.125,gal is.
5170745.9,gal
